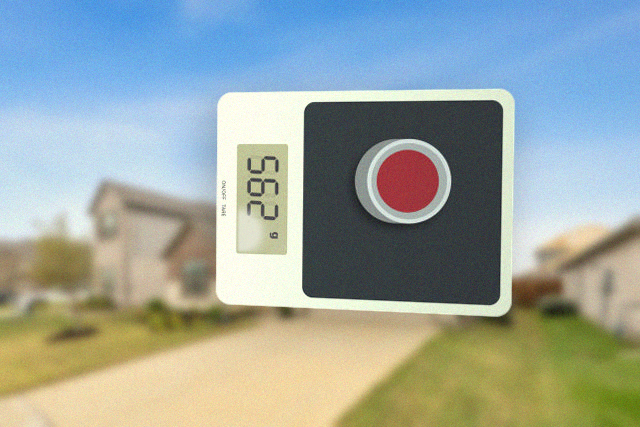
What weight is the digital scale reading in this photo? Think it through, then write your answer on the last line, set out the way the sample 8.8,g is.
562,g
